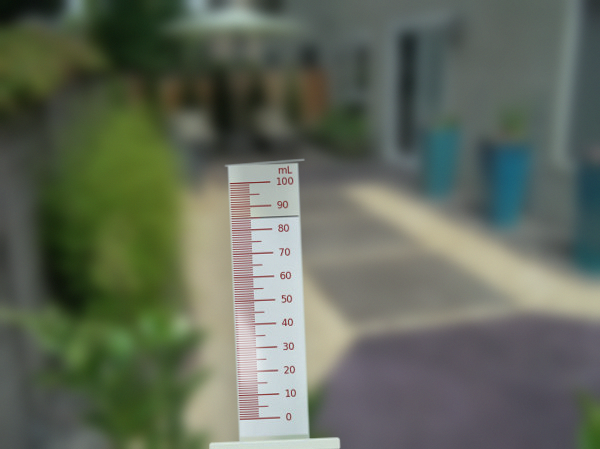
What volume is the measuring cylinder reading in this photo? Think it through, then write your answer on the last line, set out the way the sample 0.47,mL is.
85,mL
